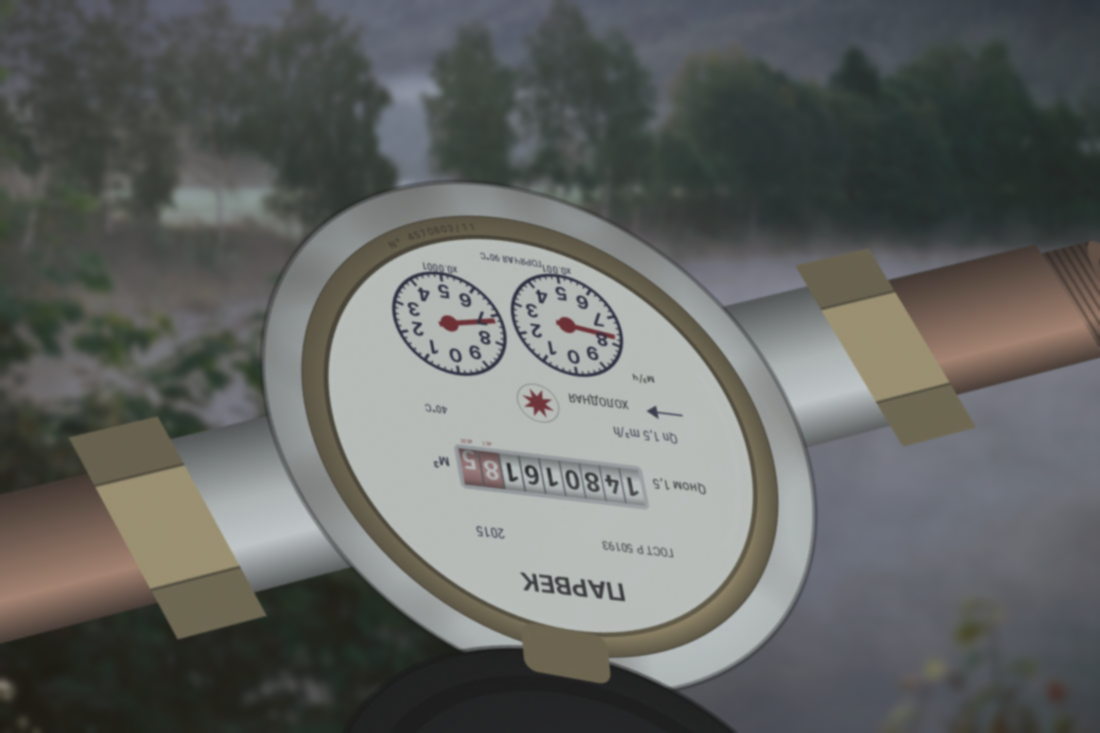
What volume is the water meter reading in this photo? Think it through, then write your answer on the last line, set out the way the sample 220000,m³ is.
1480161.8477,m³
